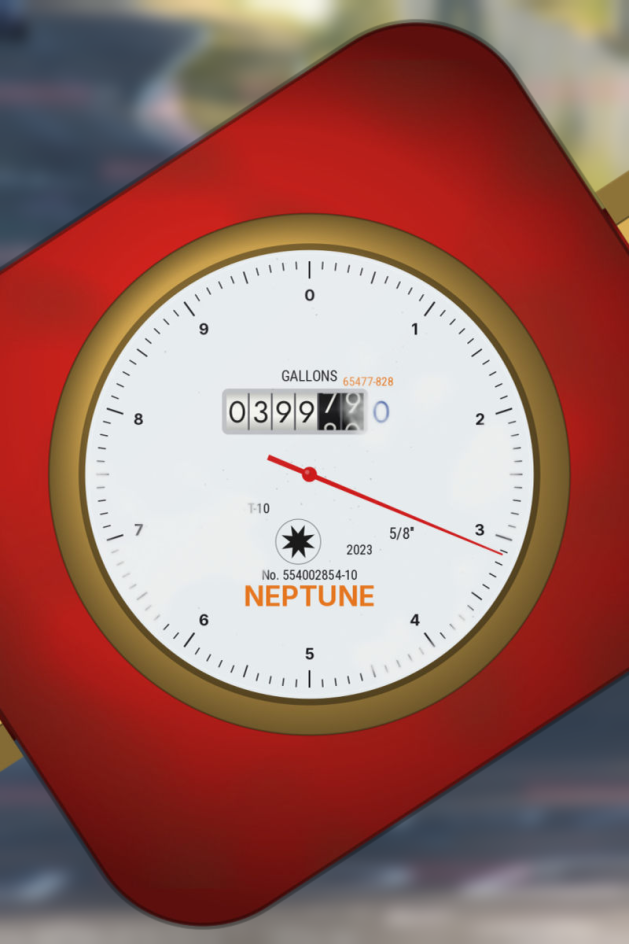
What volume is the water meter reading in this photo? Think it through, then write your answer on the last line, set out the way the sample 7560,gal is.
399793.1,gal
